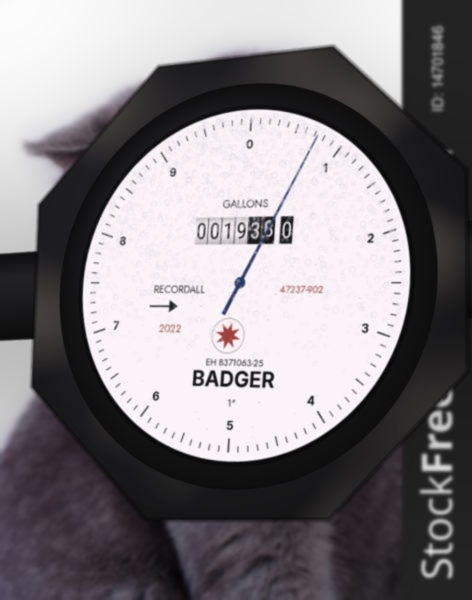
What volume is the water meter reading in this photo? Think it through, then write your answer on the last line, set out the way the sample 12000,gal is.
19380.7,gal
